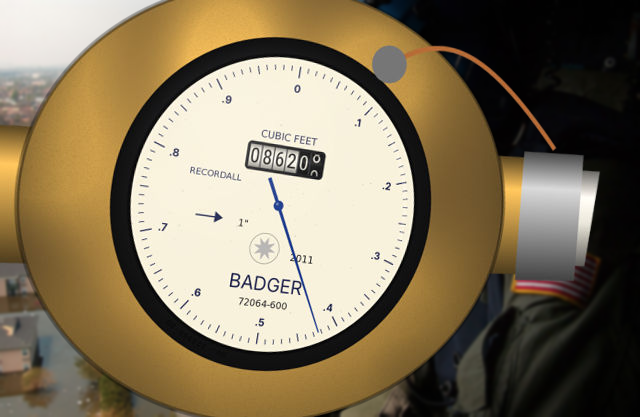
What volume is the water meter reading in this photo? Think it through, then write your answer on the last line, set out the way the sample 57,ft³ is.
86208.42,ft³
